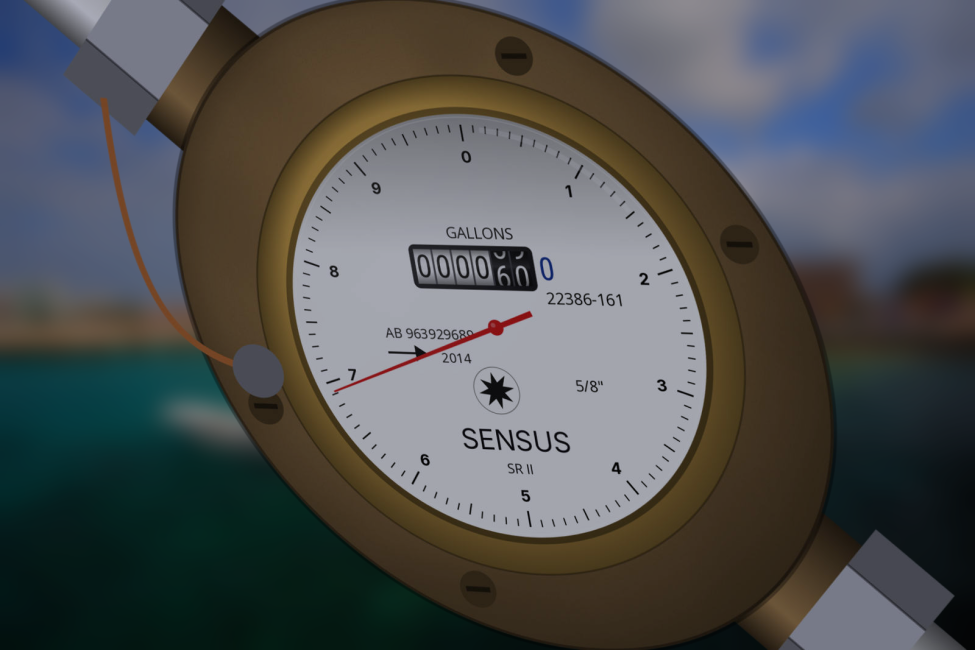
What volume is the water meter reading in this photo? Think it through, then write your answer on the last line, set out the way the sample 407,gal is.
596.9,gal
